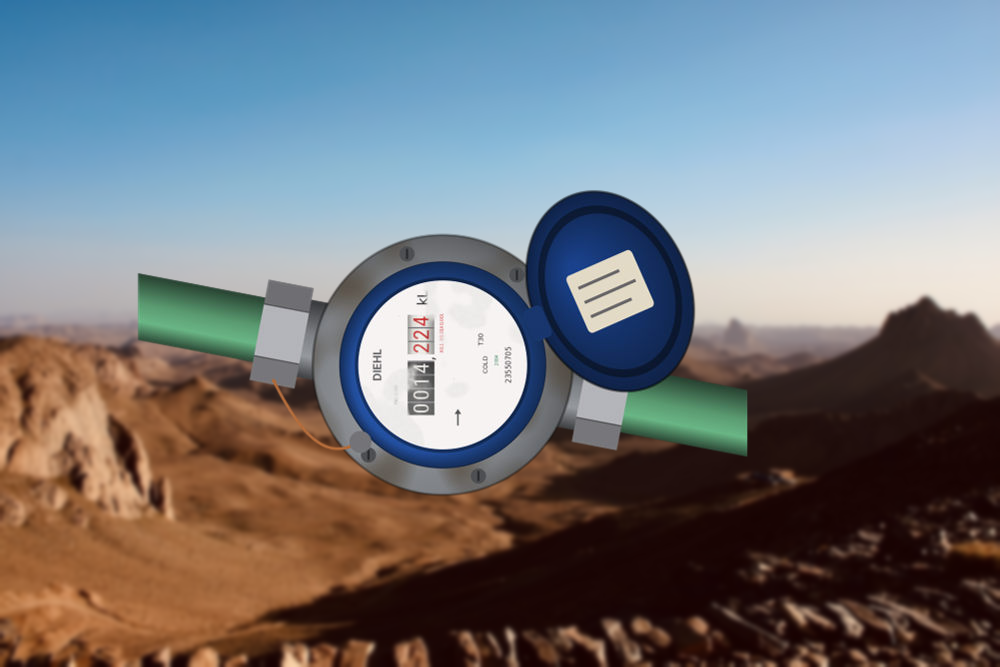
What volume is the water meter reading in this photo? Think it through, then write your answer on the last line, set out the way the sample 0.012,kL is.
14.224,kL
